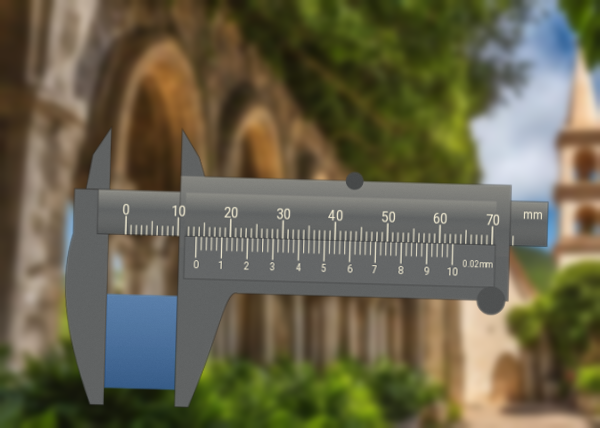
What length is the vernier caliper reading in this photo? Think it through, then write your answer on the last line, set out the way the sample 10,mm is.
13.5,mm
